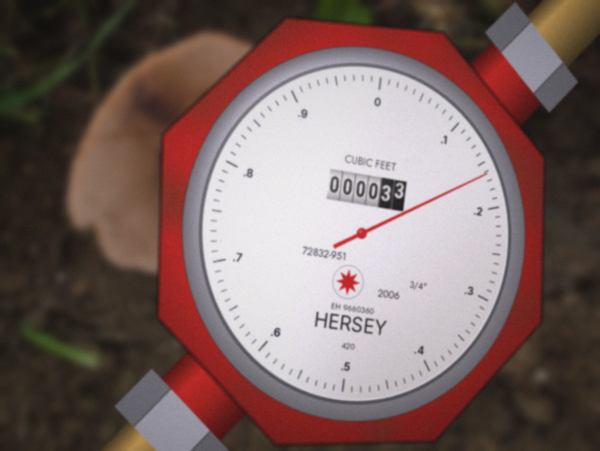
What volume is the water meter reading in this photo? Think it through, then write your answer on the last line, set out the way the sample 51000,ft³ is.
33.16,ft³
